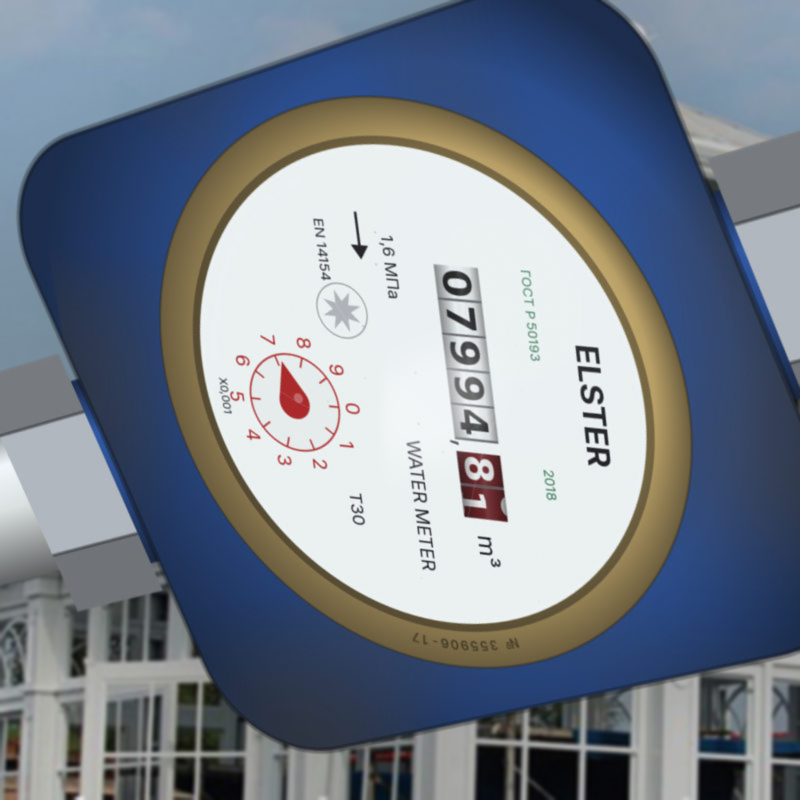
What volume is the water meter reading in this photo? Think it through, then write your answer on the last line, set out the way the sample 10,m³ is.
7994.807,m³
